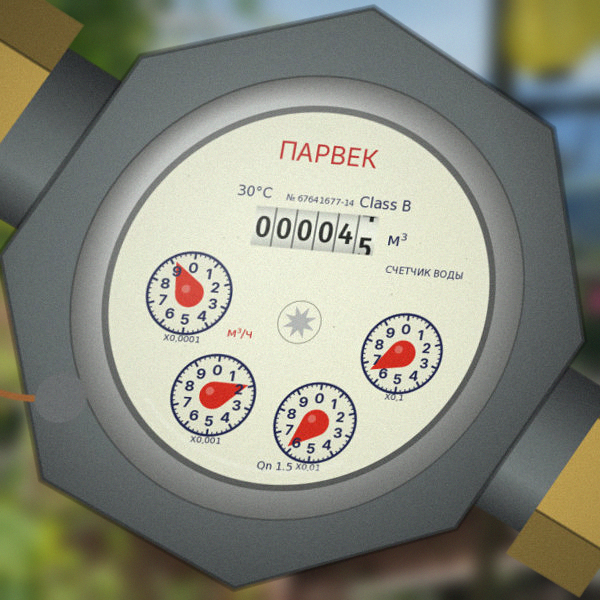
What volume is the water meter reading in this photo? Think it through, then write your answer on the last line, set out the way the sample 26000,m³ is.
44.6619,m³
